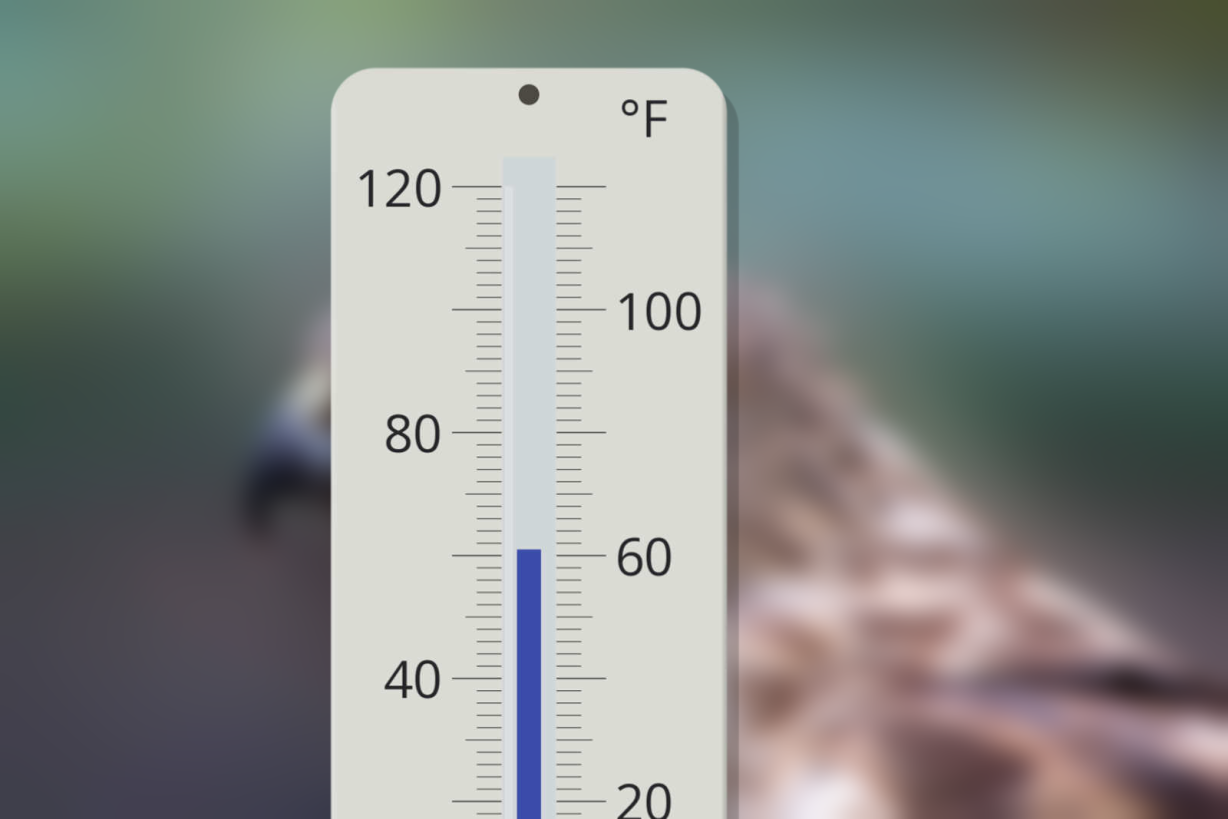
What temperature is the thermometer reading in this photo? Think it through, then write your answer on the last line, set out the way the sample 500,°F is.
61,°F
